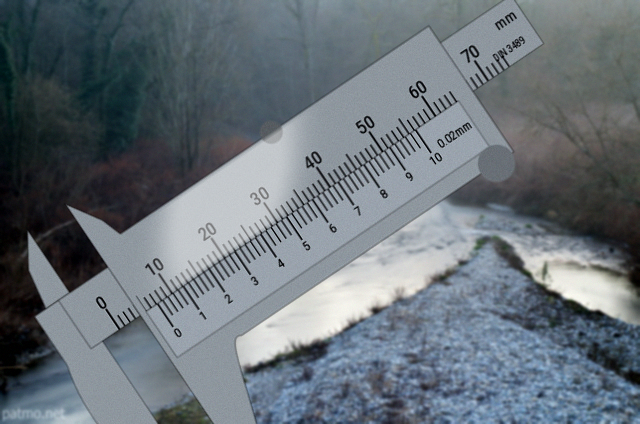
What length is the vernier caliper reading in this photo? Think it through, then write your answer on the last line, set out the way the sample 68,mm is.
7.2,mm
